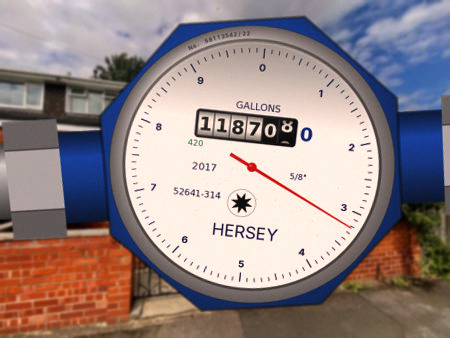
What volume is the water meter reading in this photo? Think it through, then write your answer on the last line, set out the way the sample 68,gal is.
1187083.2,gal
